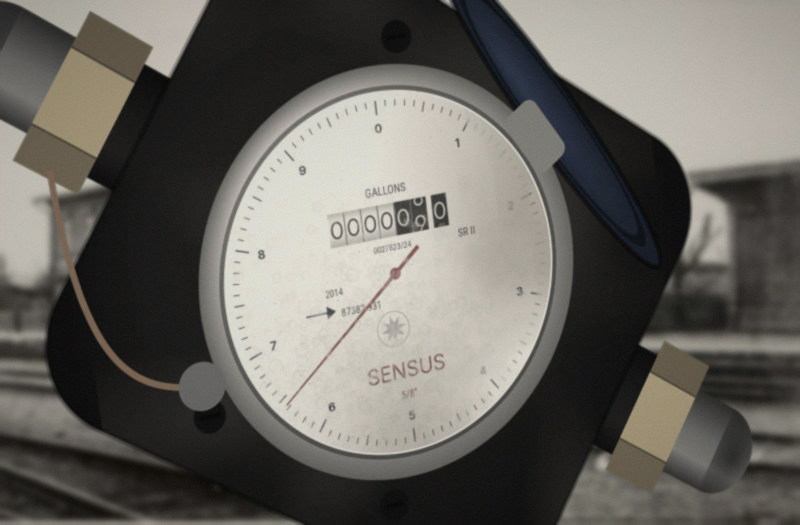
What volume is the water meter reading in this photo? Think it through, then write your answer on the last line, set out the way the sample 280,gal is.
86.4,gal
